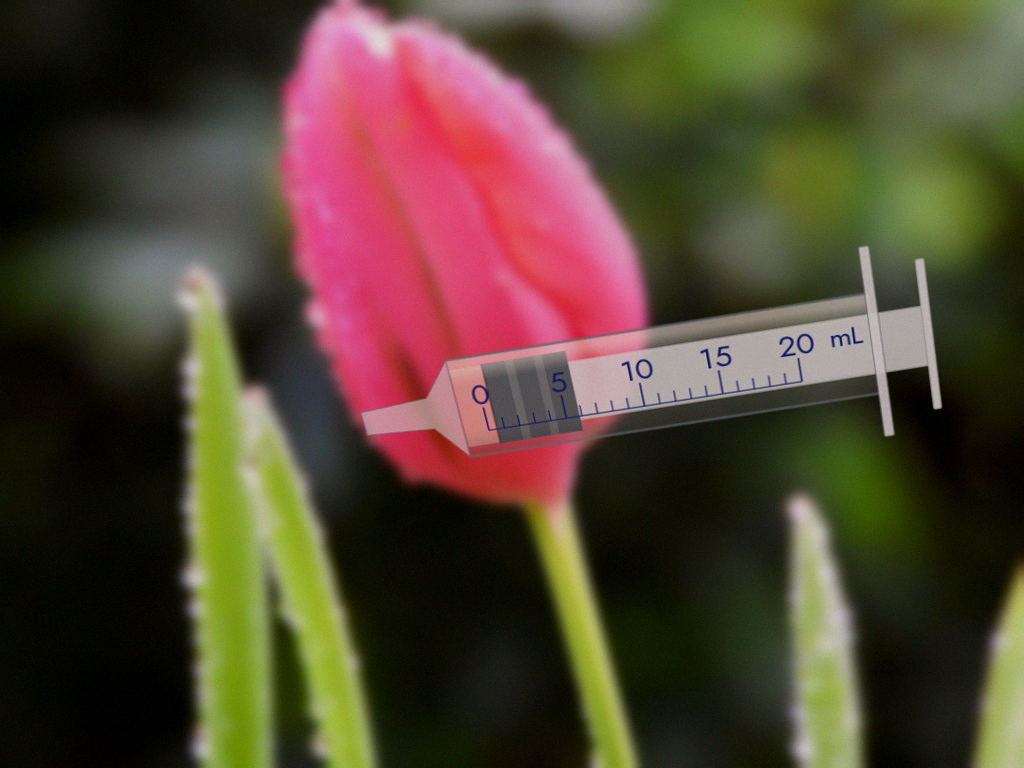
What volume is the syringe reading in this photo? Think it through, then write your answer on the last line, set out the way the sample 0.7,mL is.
0.5,mL
